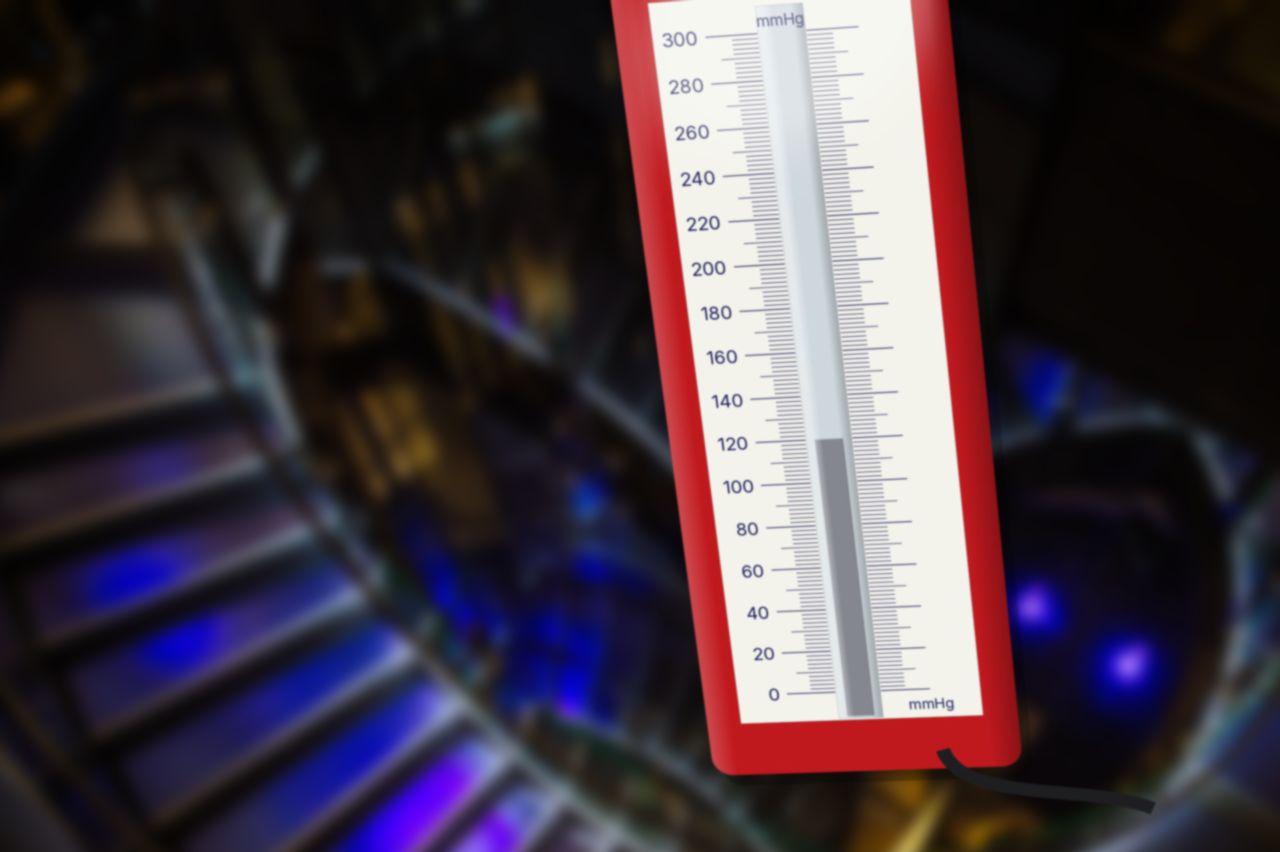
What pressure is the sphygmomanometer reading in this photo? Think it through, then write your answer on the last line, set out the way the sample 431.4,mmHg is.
120,mmHg
